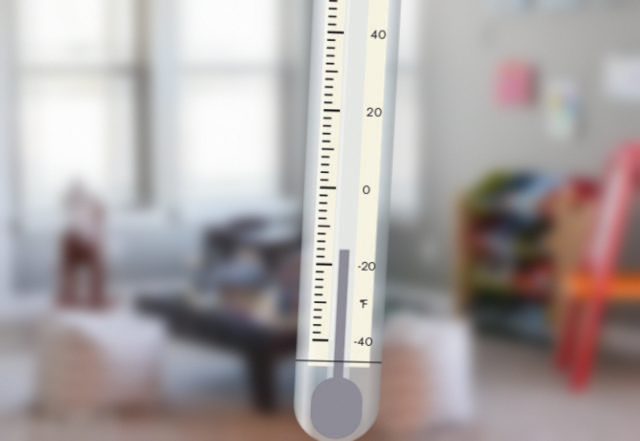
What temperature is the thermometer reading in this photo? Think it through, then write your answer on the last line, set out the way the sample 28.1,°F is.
-16,°F
